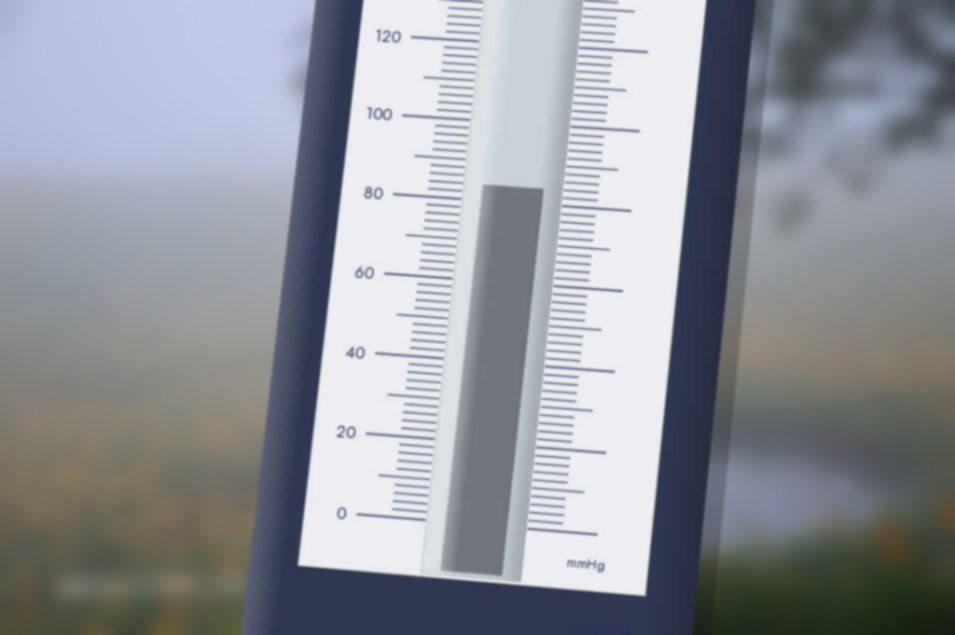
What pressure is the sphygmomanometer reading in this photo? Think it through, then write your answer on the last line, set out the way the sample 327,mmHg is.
84,mmHg
